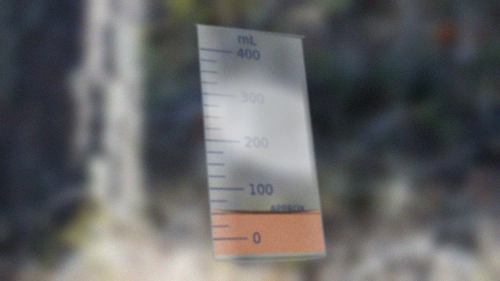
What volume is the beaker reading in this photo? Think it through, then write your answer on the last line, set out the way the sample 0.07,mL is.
50,mL
